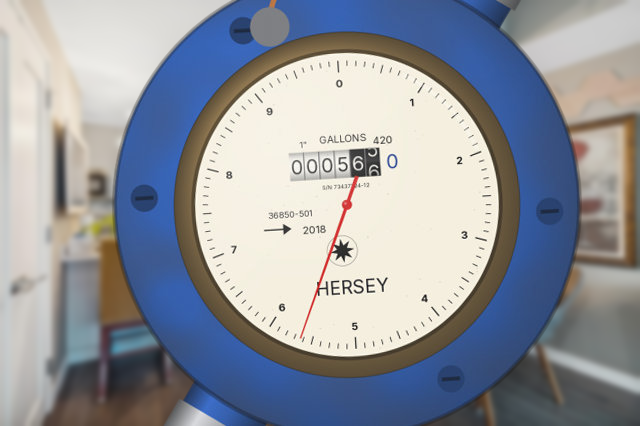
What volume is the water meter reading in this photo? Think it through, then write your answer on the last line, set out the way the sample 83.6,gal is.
5655.6,gal
